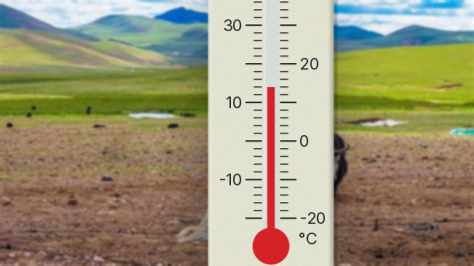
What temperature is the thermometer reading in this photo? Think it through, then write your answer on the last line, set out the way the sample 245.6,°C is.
14,°C
